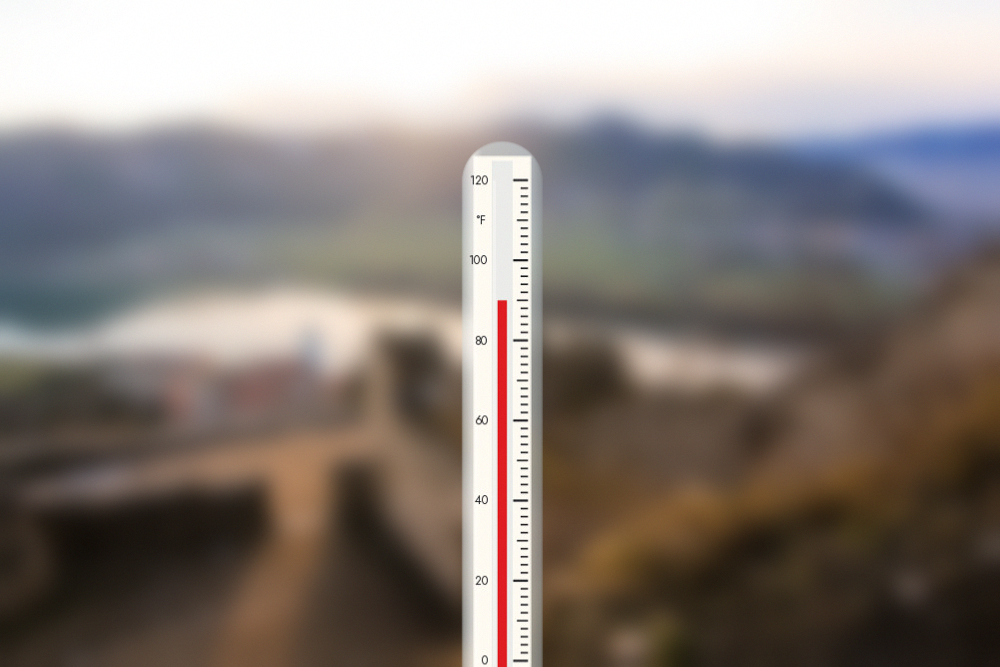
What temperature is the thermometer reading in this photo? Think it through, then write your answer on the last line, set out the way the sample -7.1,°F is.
90,°F
